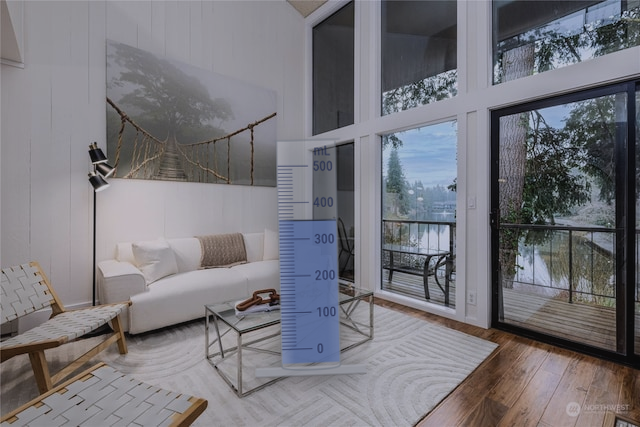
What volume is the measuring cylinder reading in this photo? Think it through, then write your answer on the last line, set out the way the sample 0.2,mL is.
350,mL
